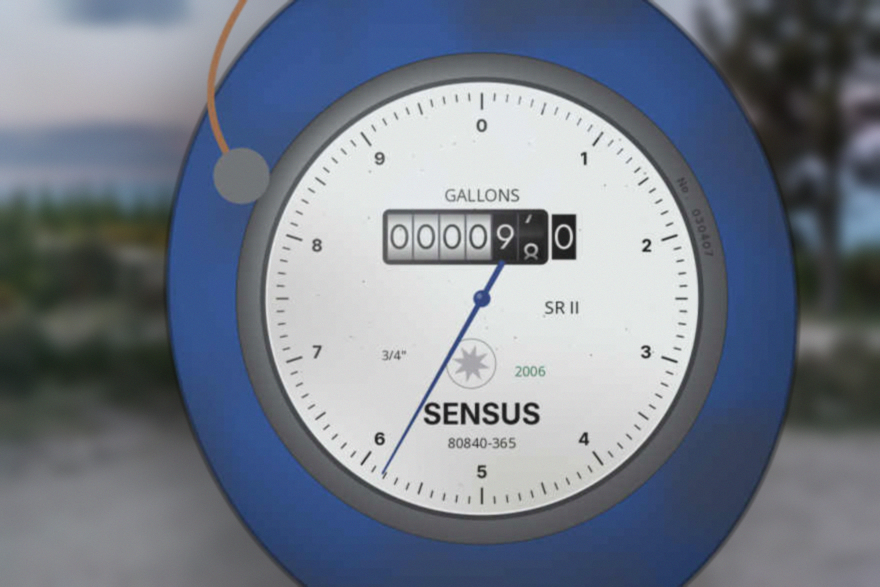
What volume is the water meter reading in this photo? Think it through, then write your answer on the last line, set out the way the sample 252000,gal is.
975.8,gal
